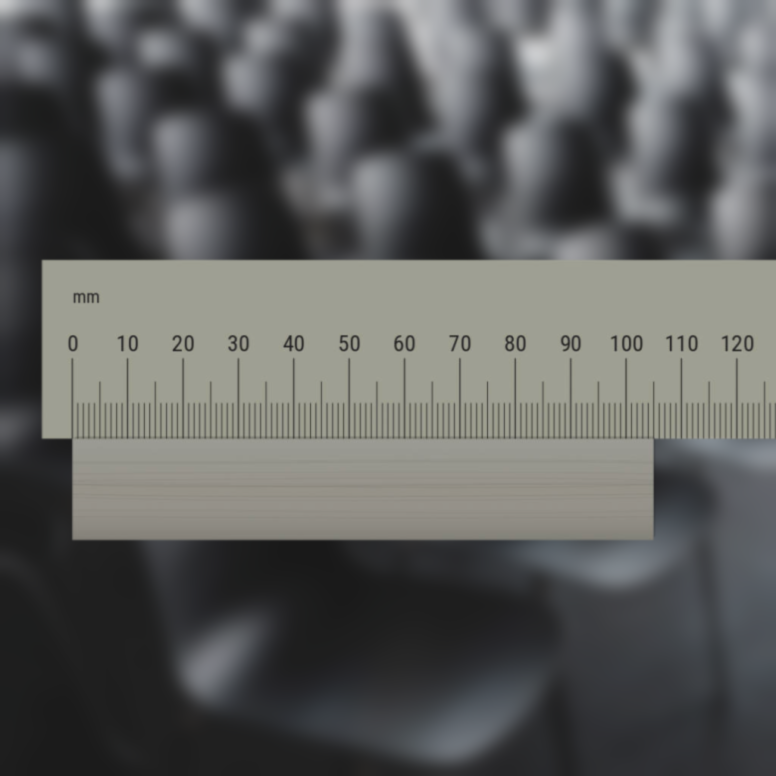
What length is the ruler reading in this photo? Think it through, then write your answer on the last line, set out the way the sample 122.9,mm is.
105,mm
